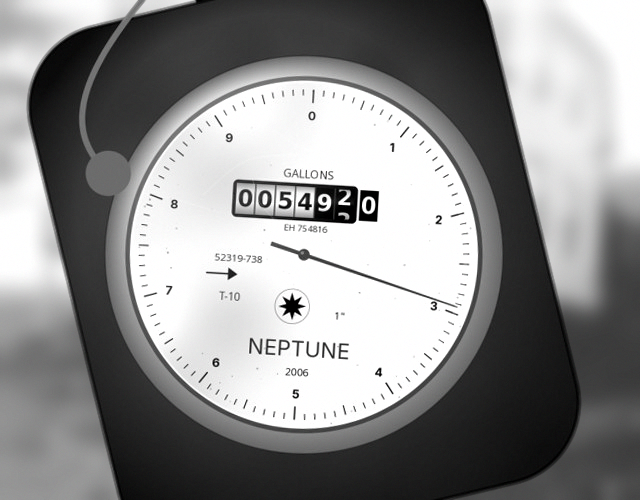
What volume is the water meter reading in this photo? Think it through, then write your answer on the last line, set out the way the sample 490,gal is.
54922.9,gal
